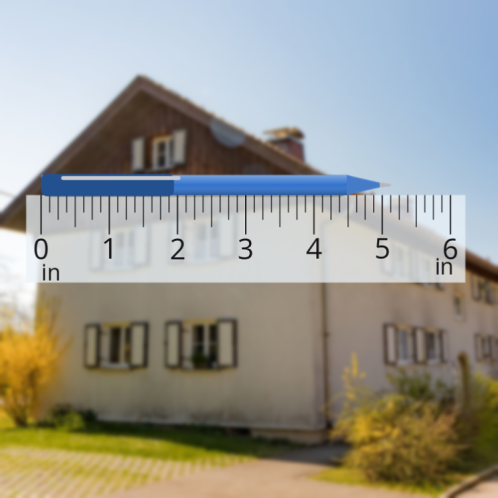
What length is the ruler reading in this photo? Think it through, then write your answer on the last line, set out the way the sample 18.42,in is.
5.125,in
